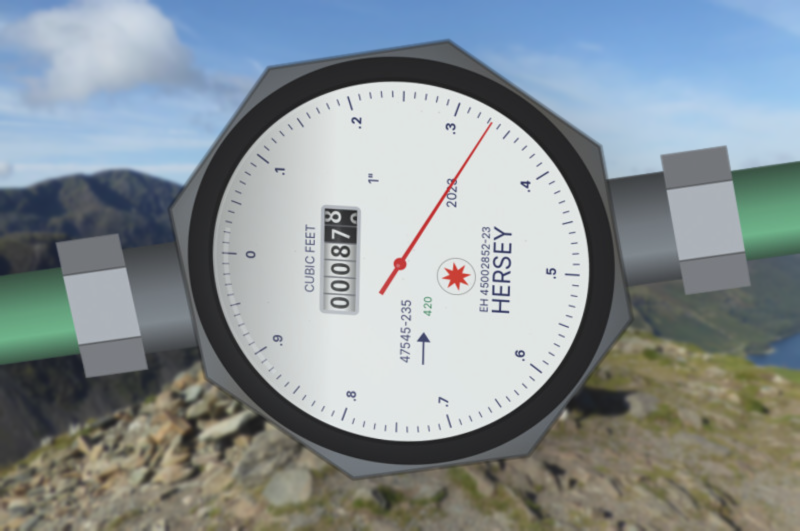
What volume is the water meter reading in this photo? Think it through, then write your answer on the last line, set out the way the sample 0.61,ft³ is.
878.33,ft³
